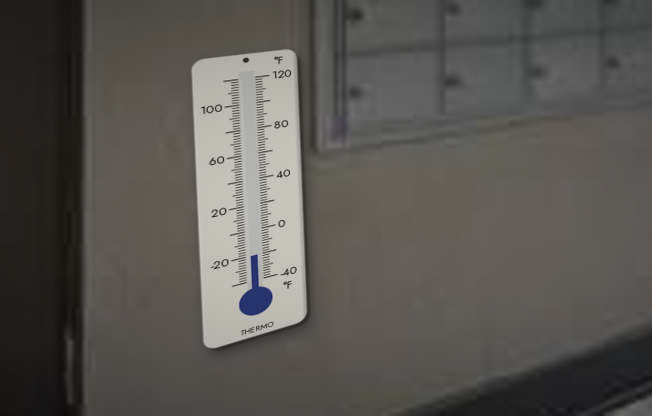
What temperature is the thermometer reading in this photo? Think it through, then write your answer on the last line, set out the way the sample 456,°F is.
-20,°F
